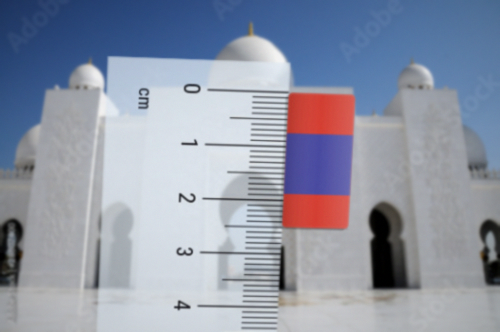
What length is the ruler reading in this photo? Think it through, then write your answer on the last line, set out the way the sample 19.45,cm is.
2.5,cm
